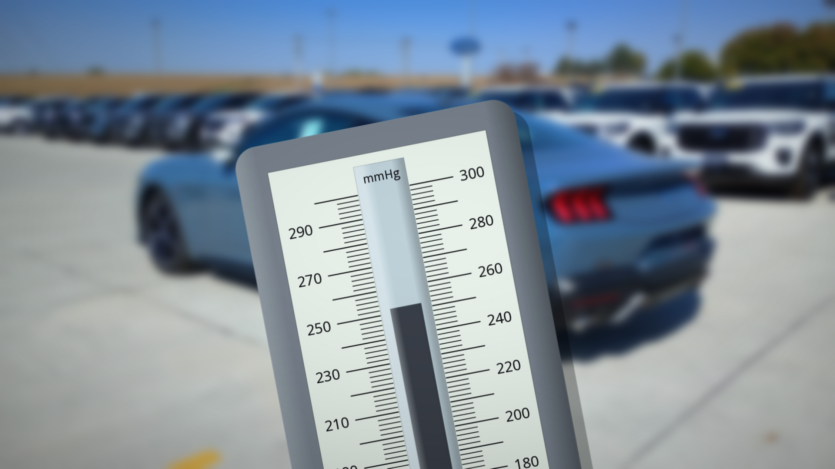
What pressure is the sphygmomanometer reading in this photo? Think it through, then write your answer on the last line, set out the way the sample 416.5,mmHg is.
252,mmHg
